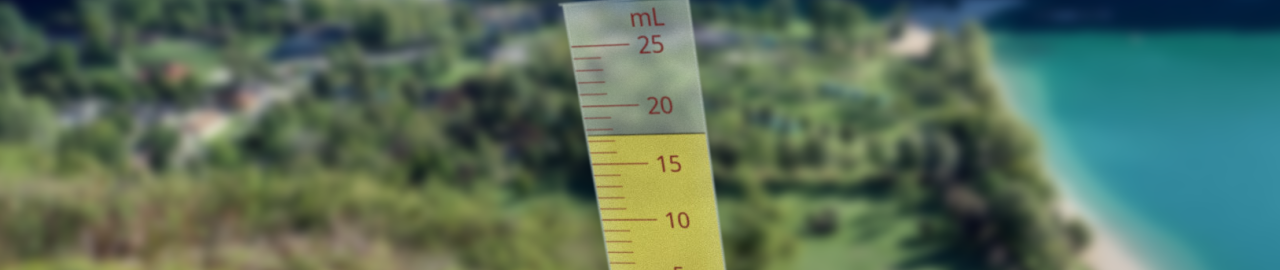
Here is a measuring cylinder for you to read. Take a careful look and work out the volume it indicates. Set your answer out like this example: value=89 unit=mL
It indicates value=17.5 unit=mL
